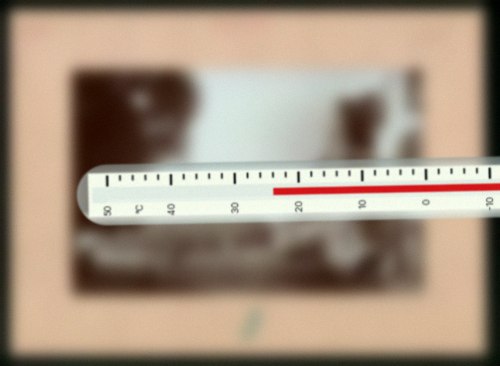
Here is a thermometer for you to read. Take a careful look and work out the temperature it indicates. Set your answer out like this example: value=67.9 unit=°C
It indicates value=24 unit=°C
